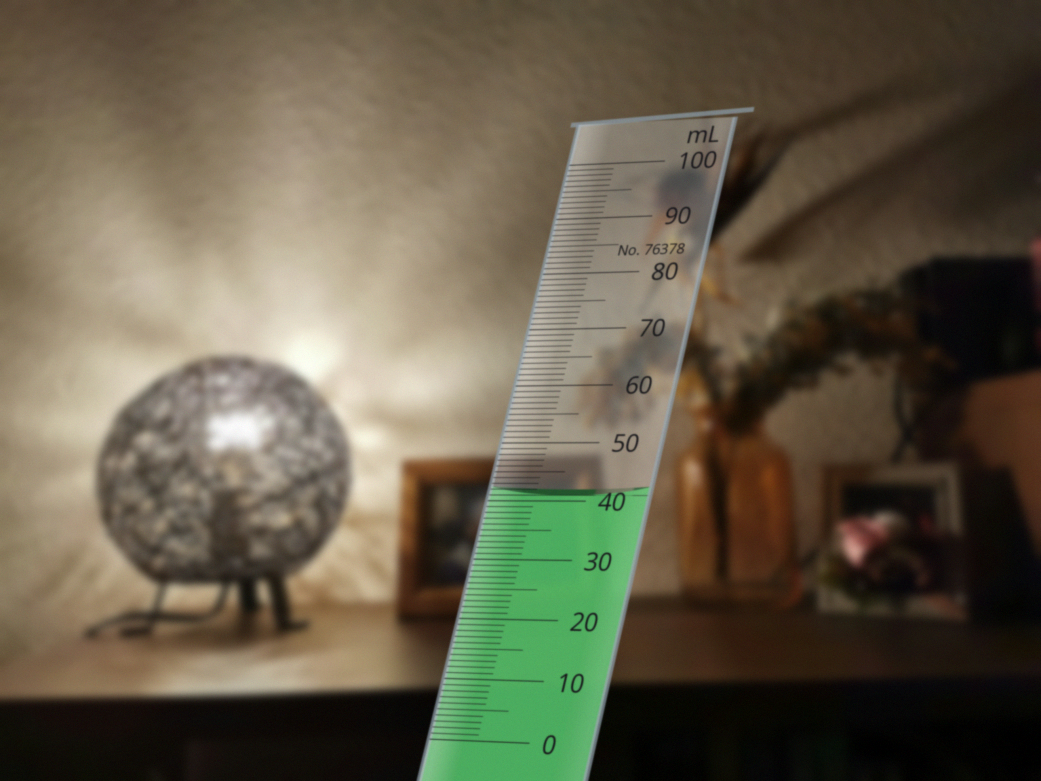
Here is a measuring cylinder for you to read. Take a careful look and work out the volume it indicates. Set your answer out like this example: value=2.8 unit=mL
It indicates value=41 unit=mL
